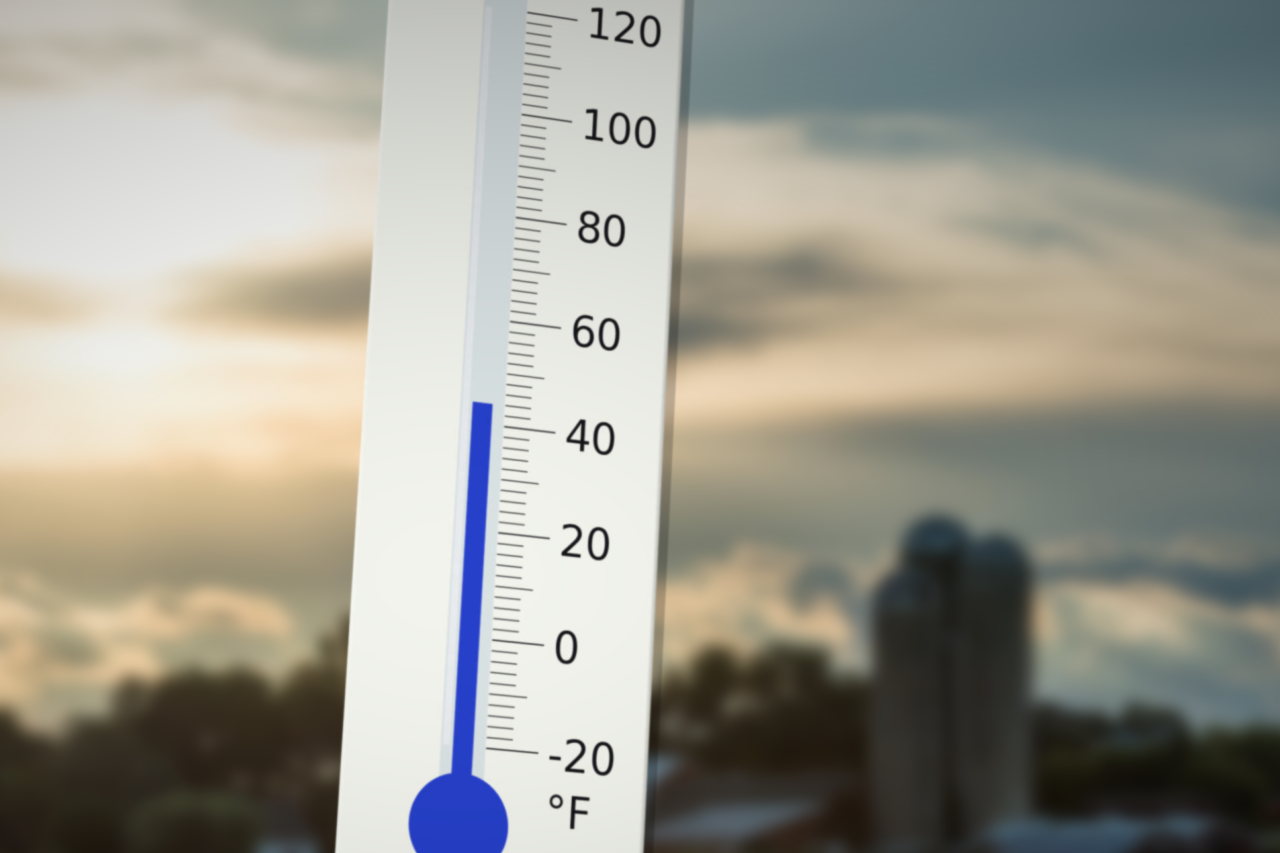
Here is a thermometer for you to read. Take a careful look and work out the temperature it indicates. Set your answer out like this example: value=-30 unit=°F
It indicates value=44 unit=°F
